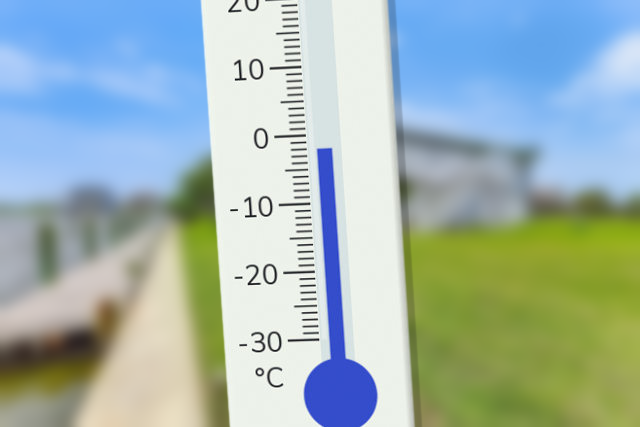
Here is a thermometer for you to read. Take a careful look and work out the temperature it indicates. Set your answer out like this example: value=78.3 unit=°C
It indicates value=-2 unit=°C
